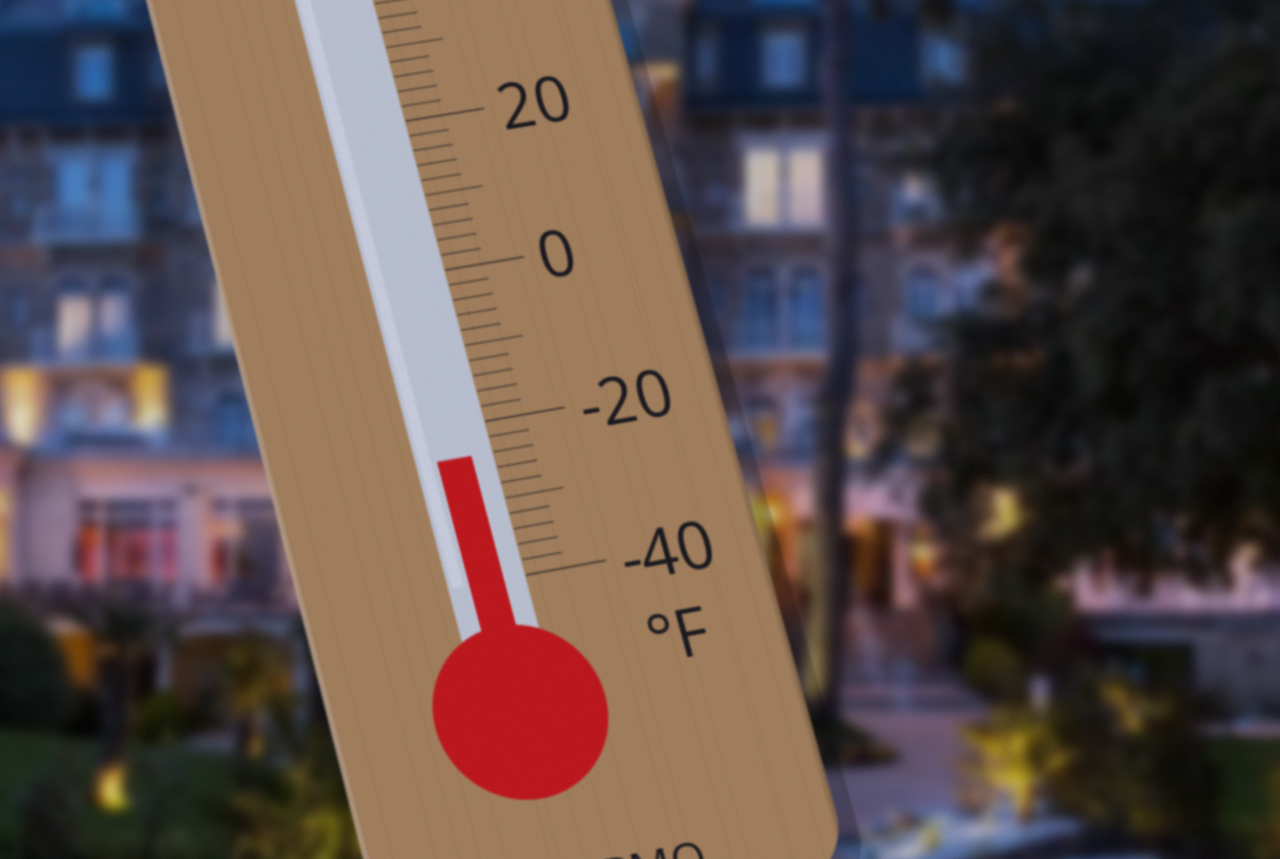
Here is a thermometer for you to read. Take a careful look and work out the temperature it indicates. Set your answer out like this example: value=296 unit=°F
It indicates value=-24 unit=°F
